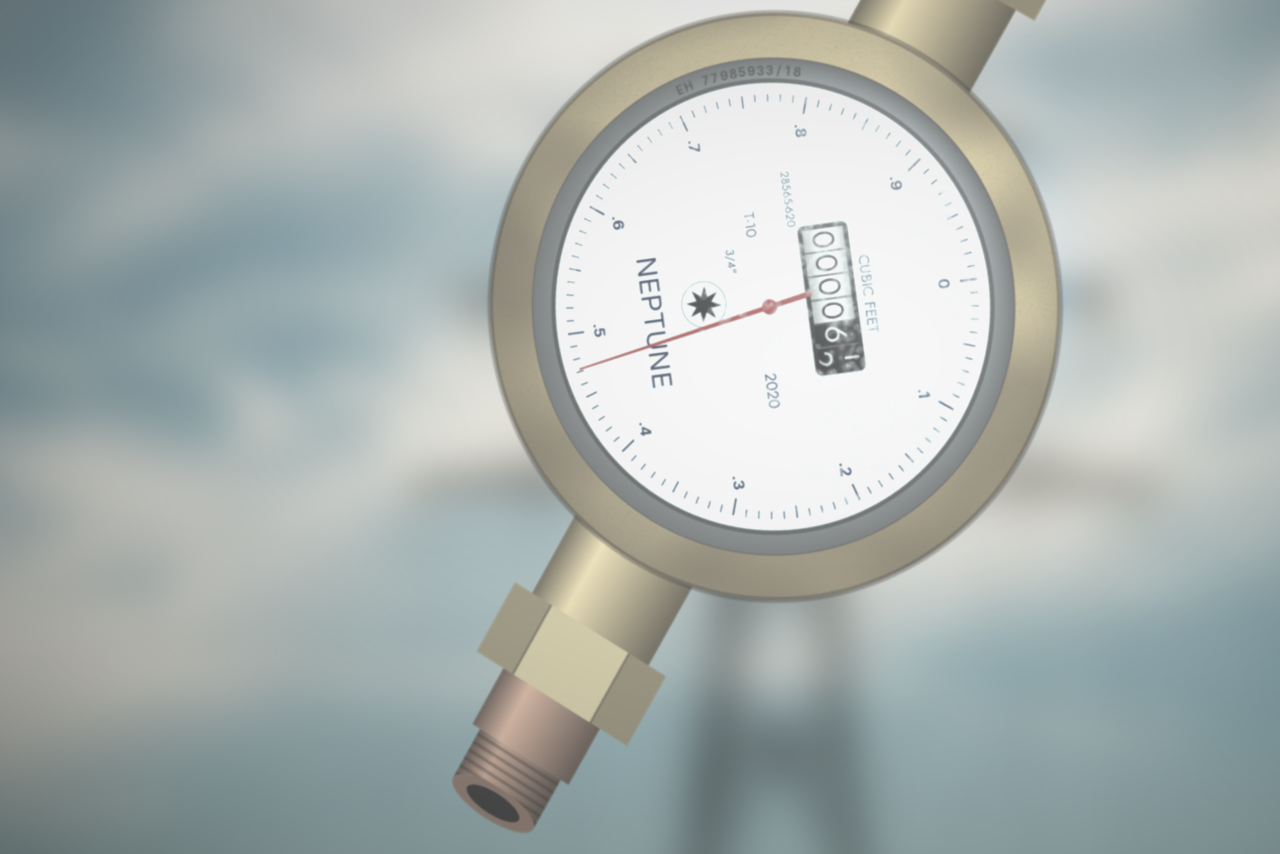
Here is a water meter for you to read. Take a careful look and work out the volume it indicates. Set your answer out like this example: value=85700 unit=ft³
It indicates value=61.47 unit=ft³
